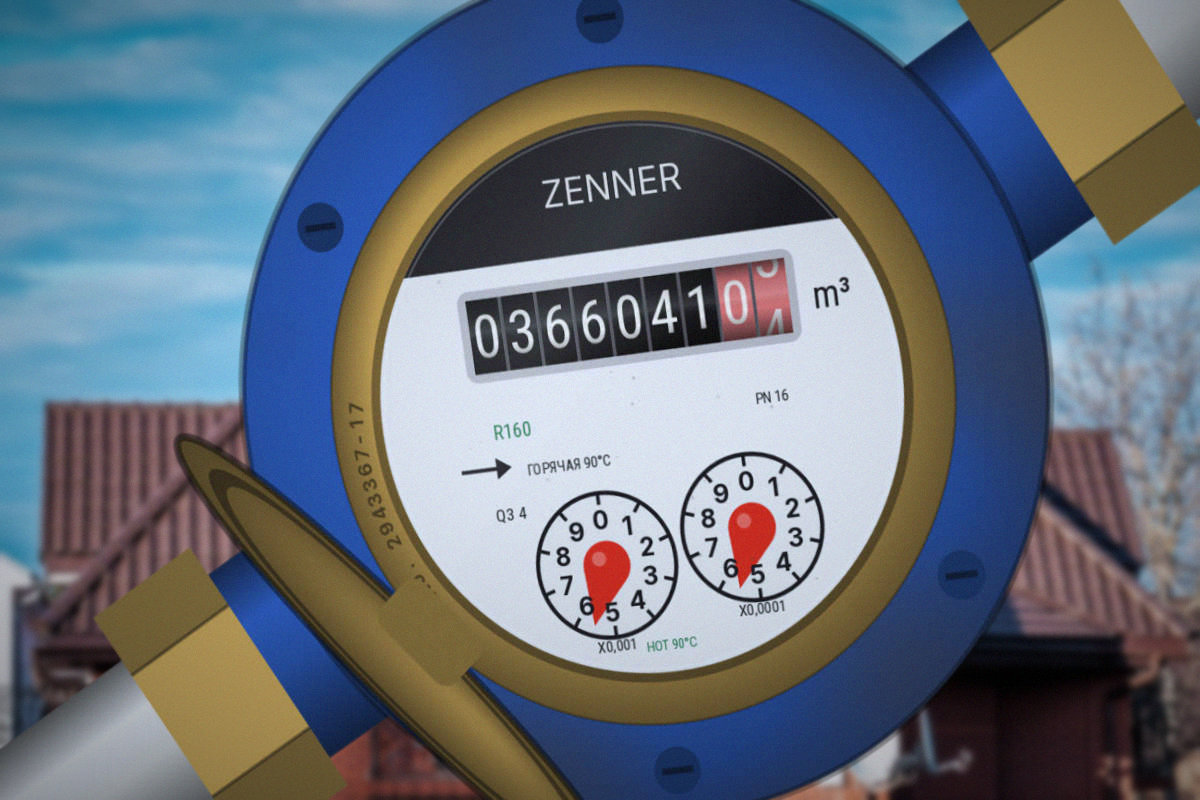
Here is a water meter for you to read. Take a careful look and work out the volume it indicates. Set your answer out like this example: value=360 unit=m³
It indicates value=366041.0355 unit=m³
